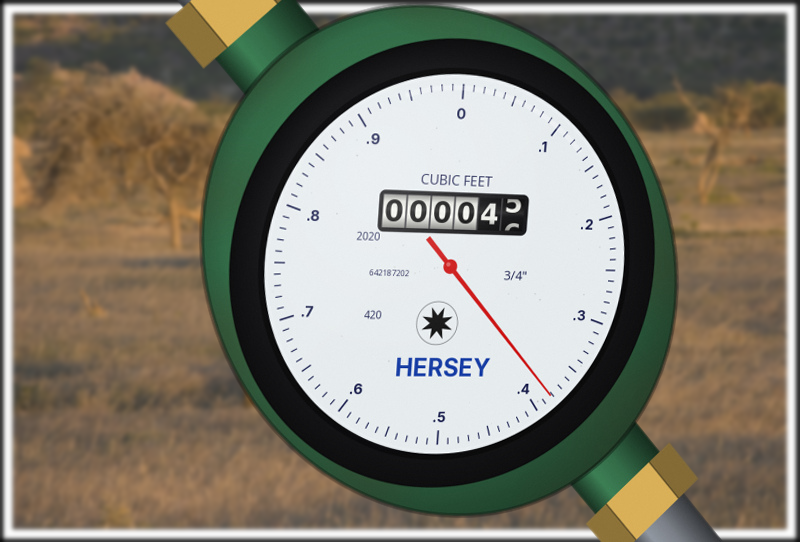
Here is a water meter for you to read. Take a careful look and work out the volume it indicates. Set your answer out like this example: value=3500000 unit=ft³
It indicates value=45.38 unit=ft³
